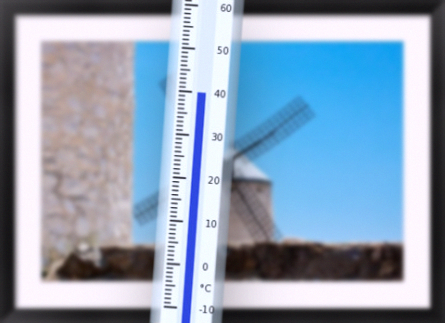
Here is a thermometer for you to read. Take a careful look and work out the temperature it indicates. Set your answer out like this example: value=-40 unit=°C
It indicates value=40 unit=°C
